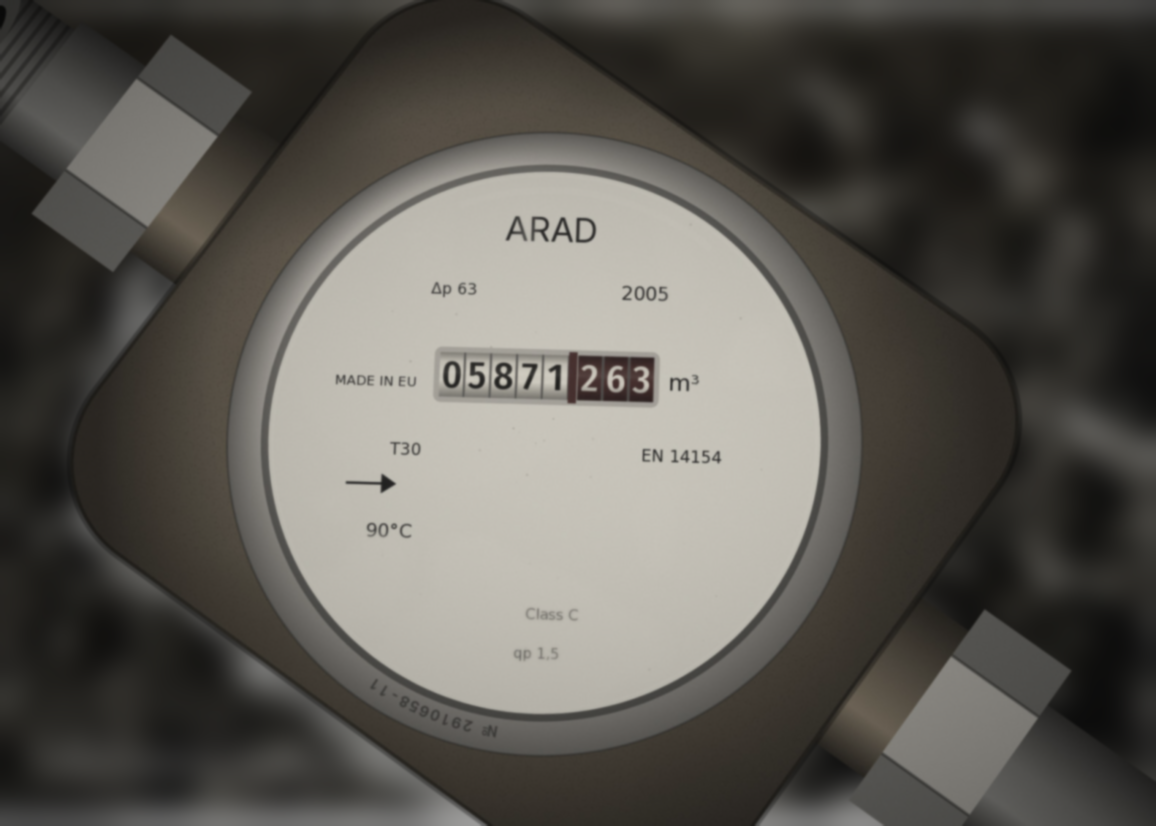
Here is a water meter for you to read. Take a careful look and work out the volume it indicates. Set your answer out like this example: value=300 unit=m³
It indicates value=5871.263 unit=m³
